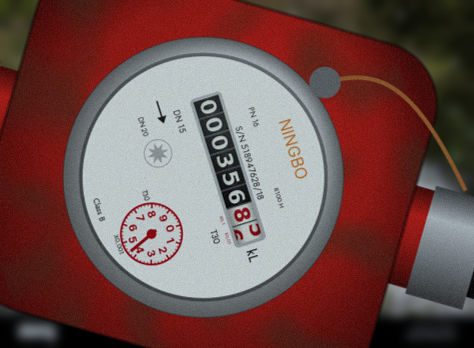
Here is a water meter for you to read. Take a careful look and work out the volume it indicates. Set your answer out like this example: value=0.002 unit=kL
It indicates value=356.854 unit=kL
